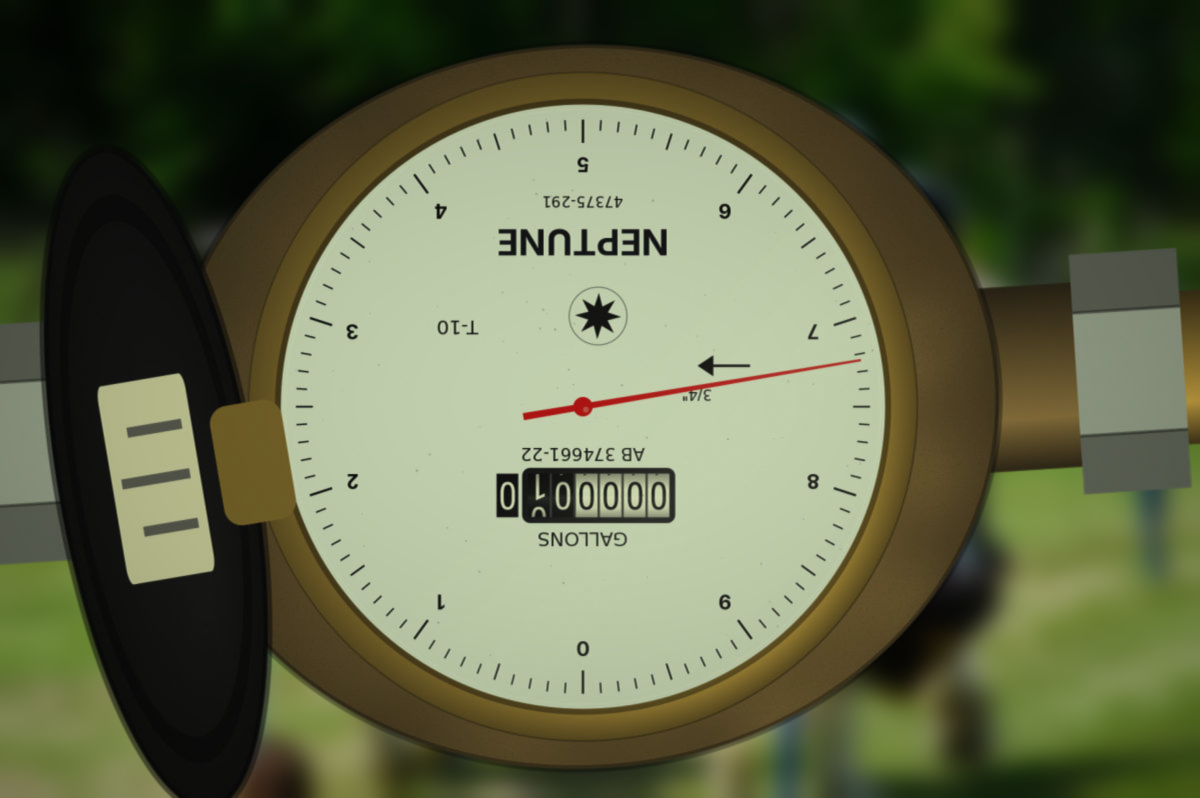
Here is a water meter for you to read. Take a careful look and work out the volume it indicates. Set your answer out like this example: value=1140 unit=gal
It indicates value=7.2 unit=gal
